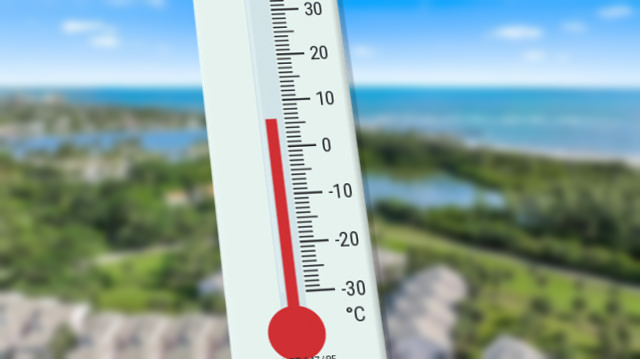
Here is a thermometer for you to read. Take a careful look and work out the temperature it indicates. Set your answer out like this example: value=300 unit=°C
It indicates value=6 unit=°C
